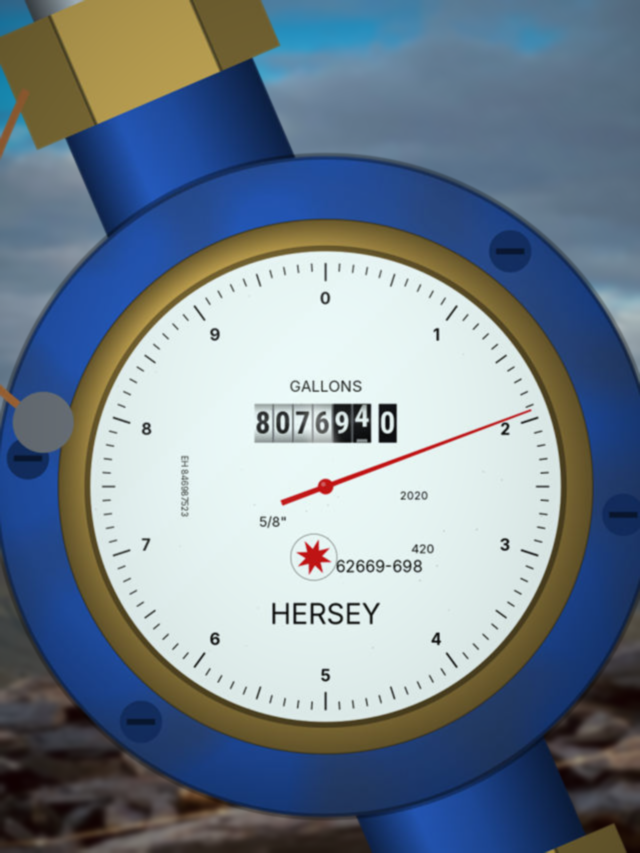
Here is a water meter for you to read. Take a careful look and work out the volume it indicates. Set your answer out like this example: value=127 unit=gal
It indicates value=8076941.9 unit=gal
